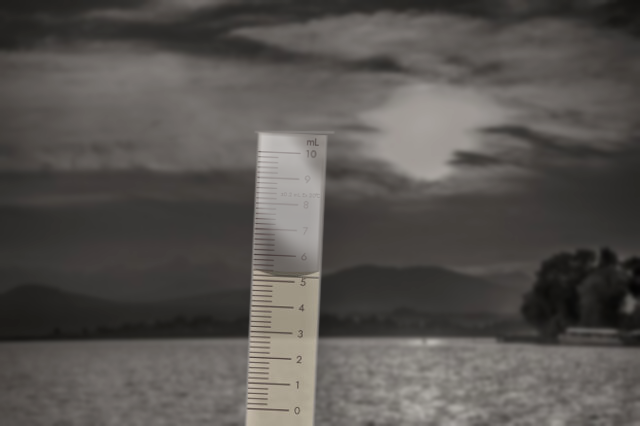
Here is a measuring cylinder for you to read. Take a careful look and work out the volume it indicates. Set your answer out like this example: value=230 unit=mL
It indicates value=5.2 unit=mL
